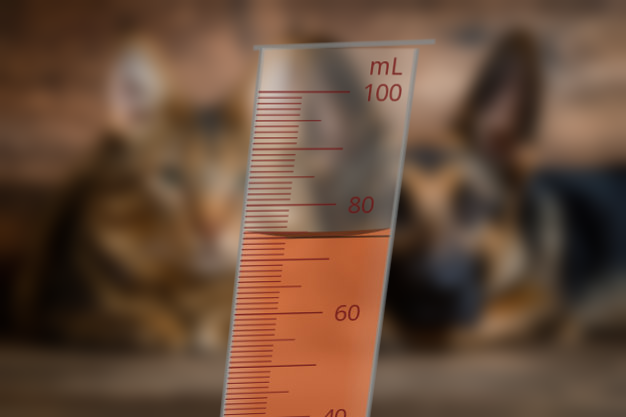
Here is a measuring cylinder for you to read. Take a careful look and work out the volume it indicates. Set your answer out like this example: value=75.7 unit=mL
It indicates value=74 unit=mL
